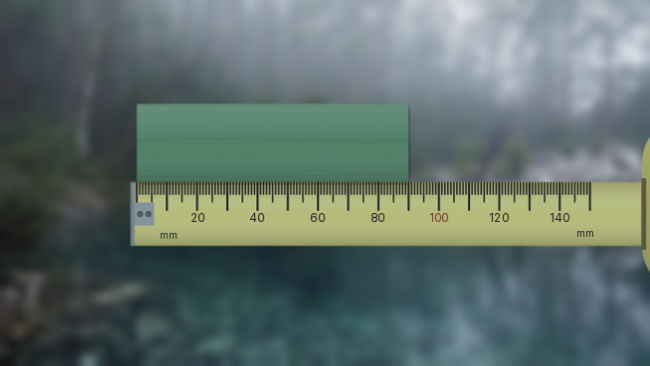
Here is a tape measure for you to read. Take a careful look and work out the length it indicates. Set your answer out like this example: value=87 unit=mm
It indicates value=90 unit=mm
